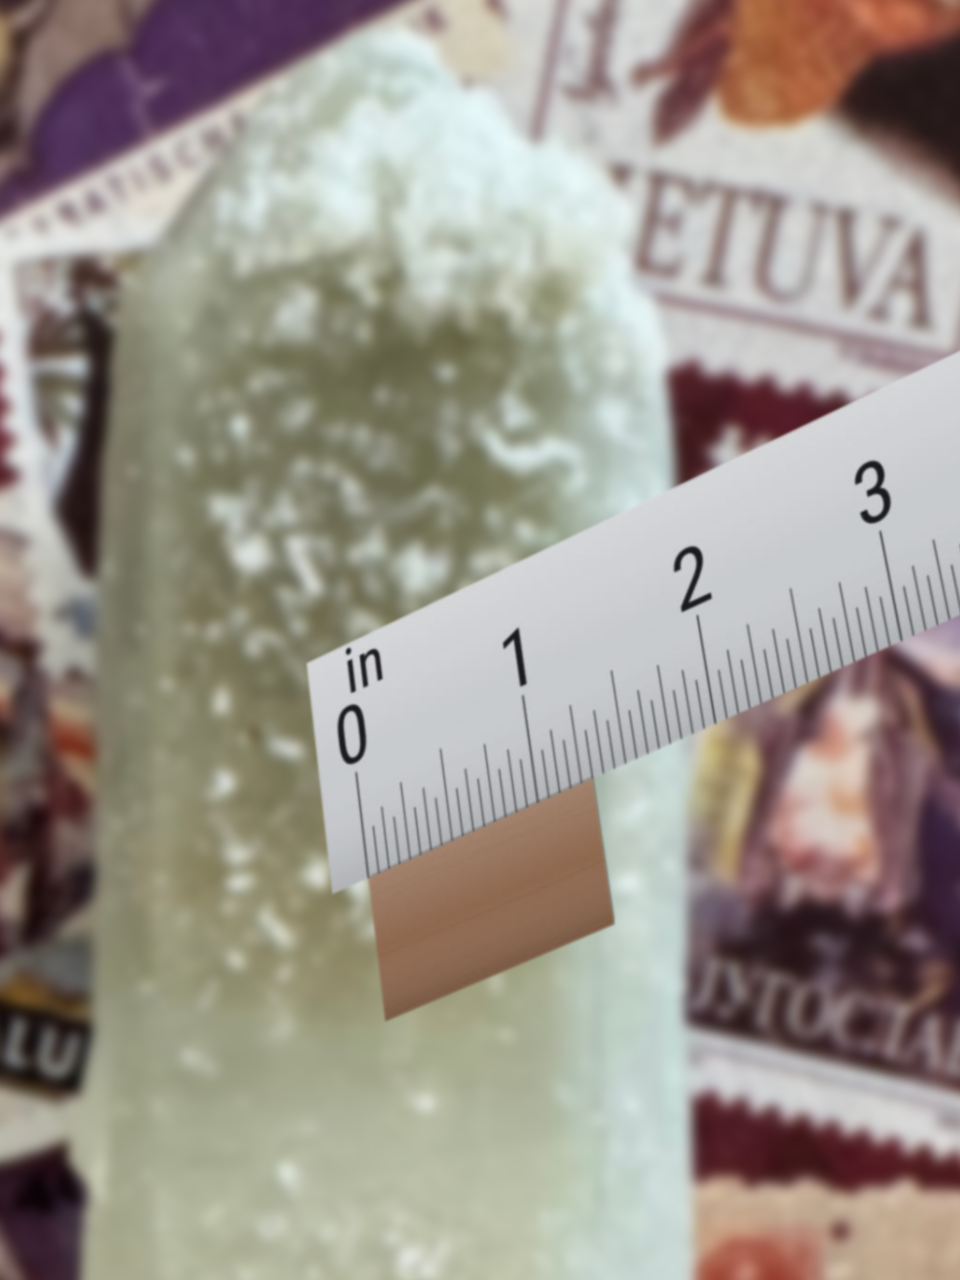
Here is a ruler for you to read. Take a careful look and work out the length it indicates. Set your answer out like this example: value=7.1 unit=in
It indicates value=1.3125 unit=in
